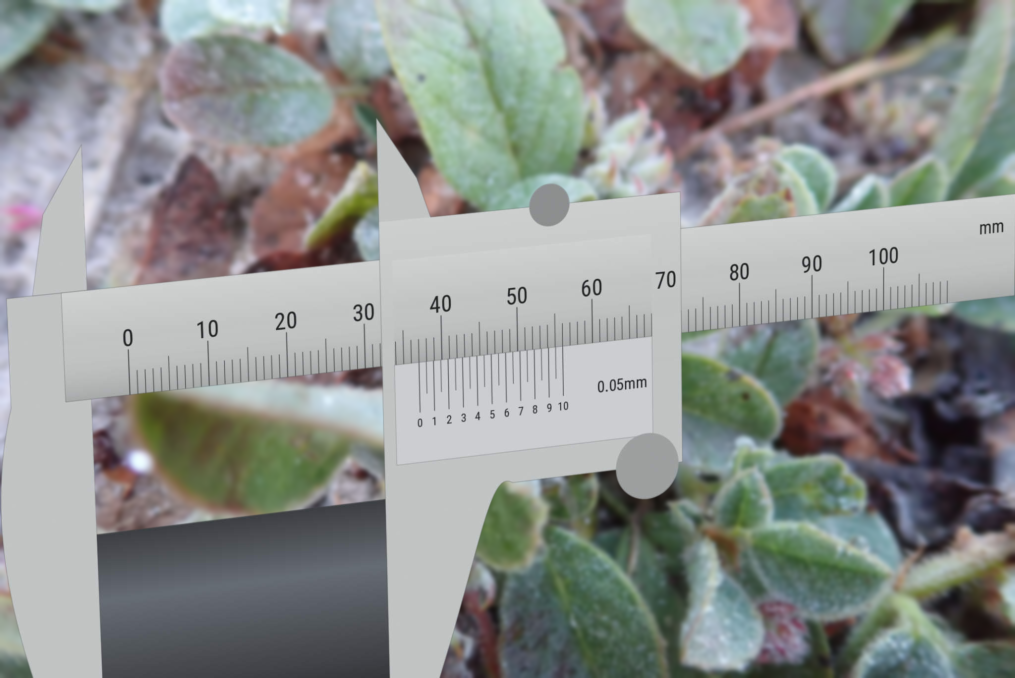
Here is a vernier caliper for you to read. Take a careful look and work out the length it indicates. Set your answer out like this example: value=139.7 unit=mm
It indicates value=37.0 unit=mm
